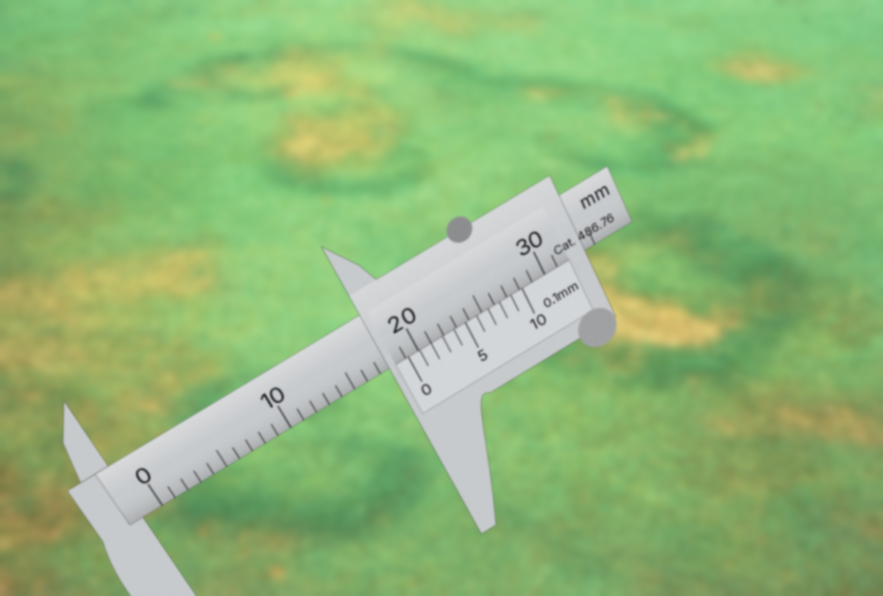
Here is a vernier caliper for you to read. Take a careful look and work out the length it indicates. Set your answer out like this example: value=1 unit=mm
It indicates value=19.2 unit=mm
